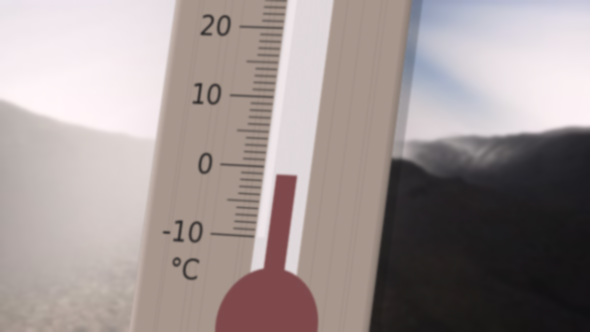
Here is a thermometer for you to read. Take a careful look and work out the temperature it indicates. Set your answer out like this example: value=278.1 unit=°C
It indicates value=-1 unit=°C
